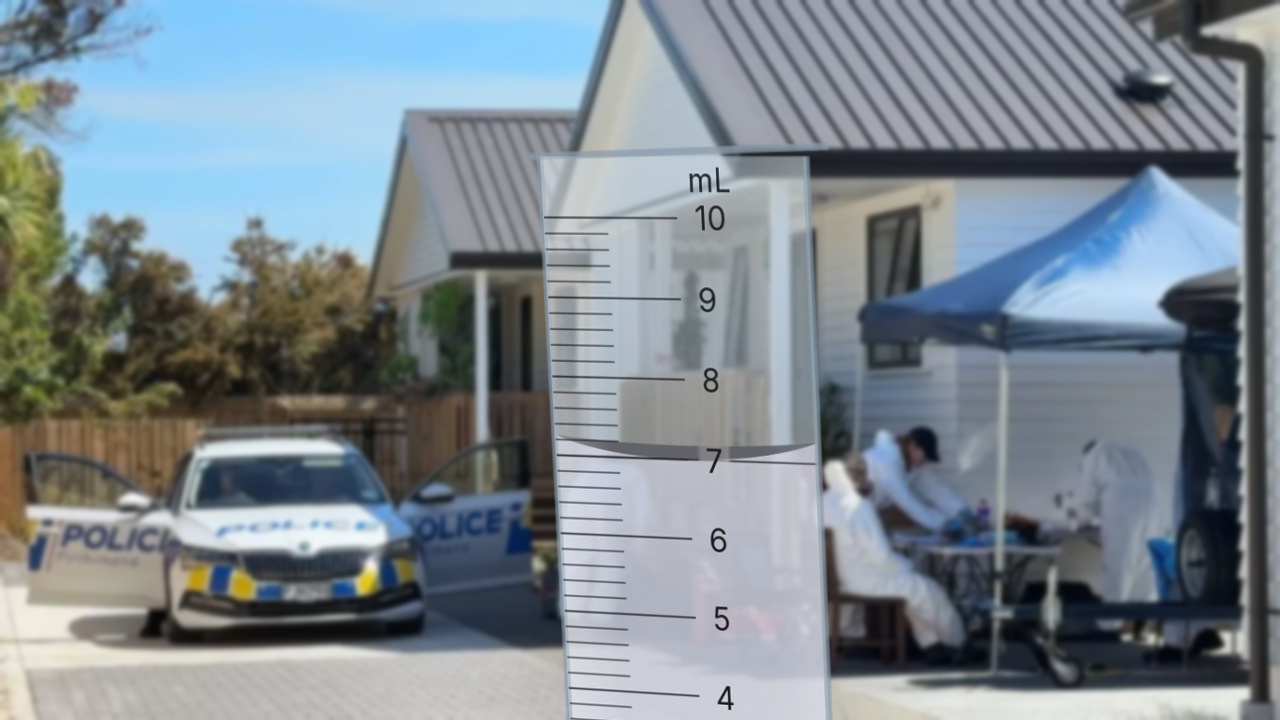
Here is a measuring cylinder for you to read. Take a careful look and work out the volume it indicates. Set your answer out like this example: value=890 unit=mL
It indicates value=7 unit=mL
